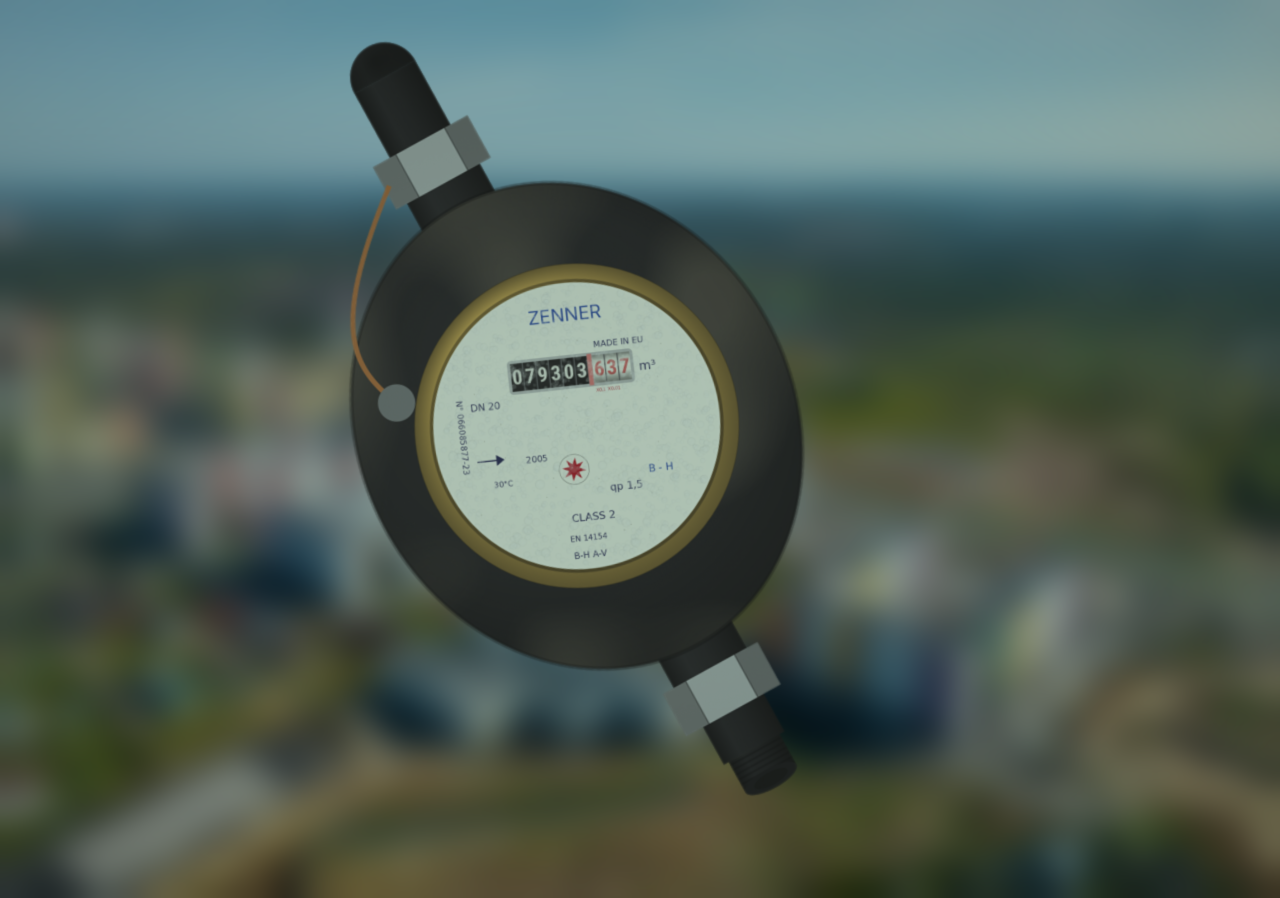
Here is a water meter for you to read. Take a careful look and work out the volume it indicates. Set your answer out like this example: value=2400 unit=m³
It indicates value=79303.637 unit=m³
